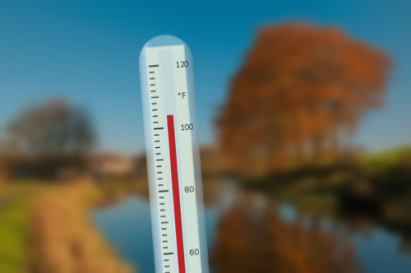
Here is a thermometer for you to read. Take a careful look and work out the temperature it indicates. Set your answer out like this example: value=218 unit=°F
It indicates value=104 unit=°F
